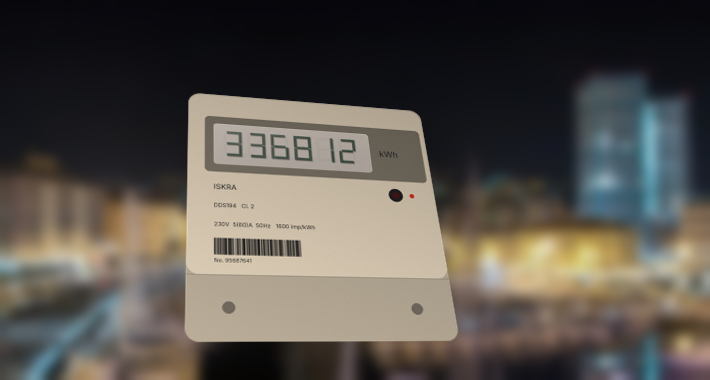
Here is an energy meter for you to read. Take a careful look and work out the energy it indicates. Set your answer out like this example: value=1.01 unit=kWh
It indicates value=336812 unit=kWh
